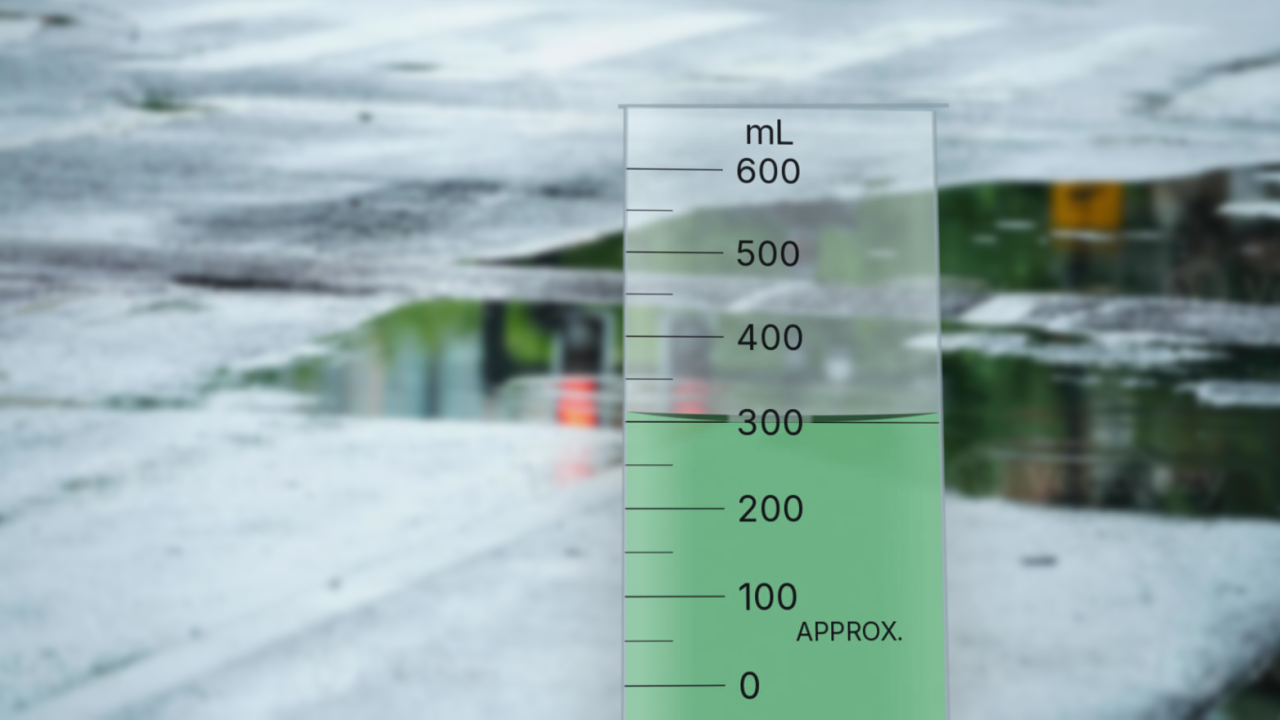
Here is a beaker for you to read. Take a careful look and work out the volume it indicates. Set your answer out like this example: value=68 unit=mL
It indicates value=300 unit=mL
